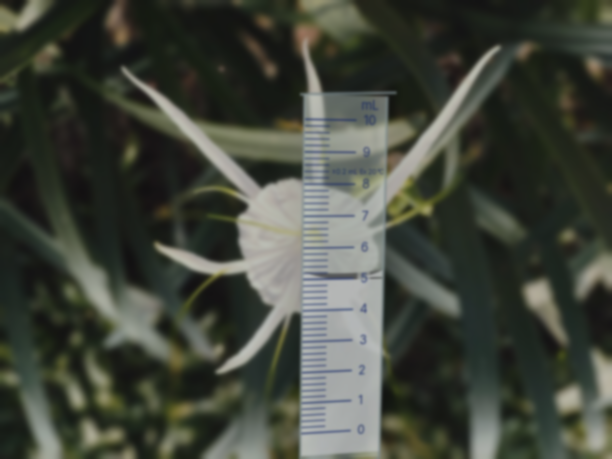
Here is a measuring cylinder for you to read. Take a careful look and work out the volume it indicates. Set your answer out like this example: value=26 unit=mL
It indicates value=5 unit=mL
